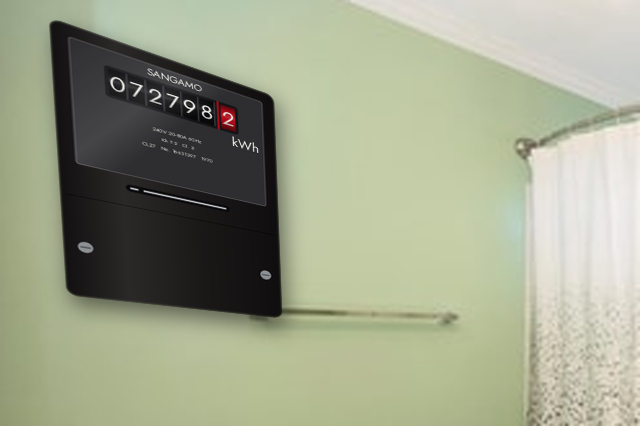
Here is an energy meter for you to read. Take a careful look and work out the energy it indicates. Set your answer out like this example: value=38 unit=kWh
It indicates value=72798.2 unit=kWh
